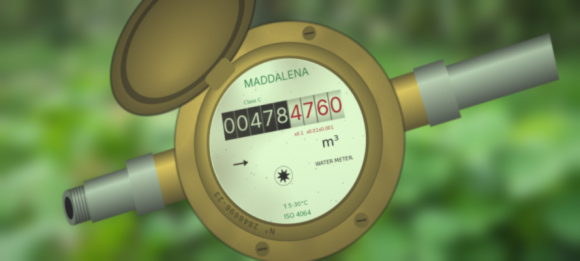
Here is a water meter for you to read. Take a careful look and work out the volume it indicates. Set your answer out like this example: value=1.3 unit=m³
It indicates value=478.4760 unit=m³
